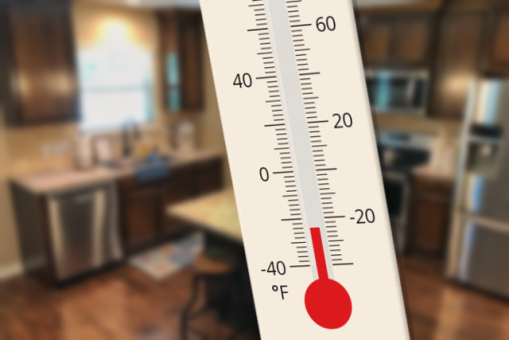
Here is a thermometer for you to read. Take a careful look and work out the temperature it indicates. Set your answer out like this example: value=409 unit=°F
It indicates value=-24 unit=°F
